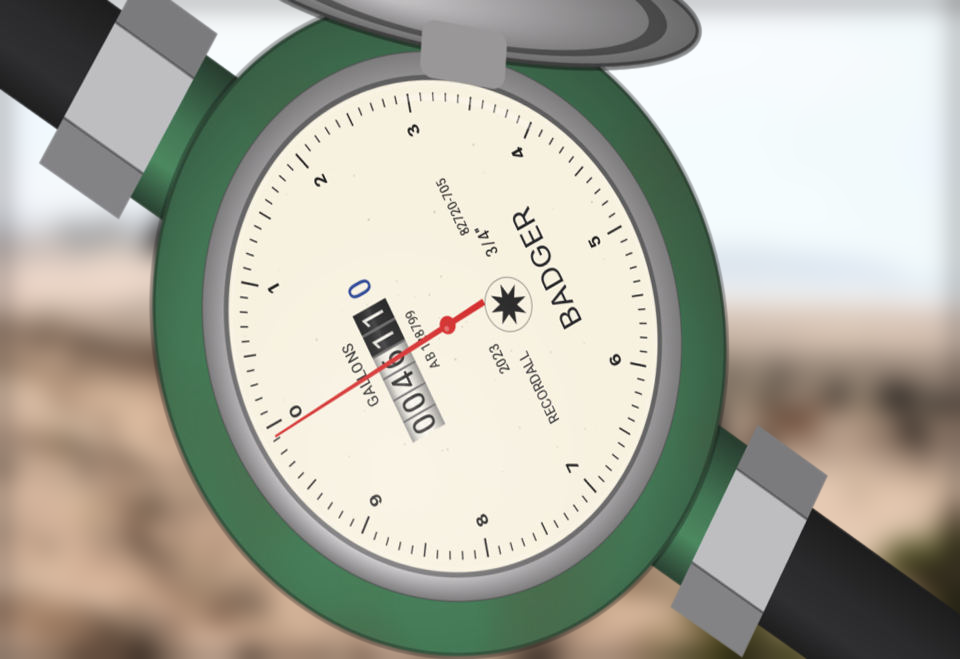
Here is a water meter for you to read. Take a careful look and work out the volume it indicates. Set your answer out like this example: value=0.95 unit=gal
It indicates value=46109.9 unit=gal
